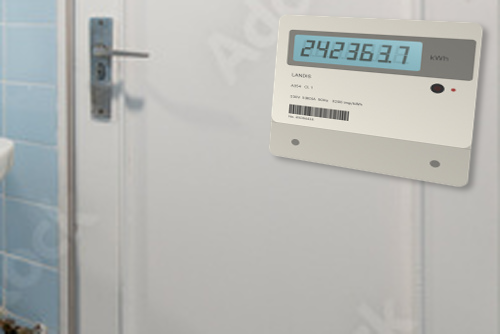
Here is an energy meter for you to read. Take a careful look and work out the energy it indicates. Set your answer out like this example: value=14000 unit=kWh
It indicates value=242363.7 unit=kWh
